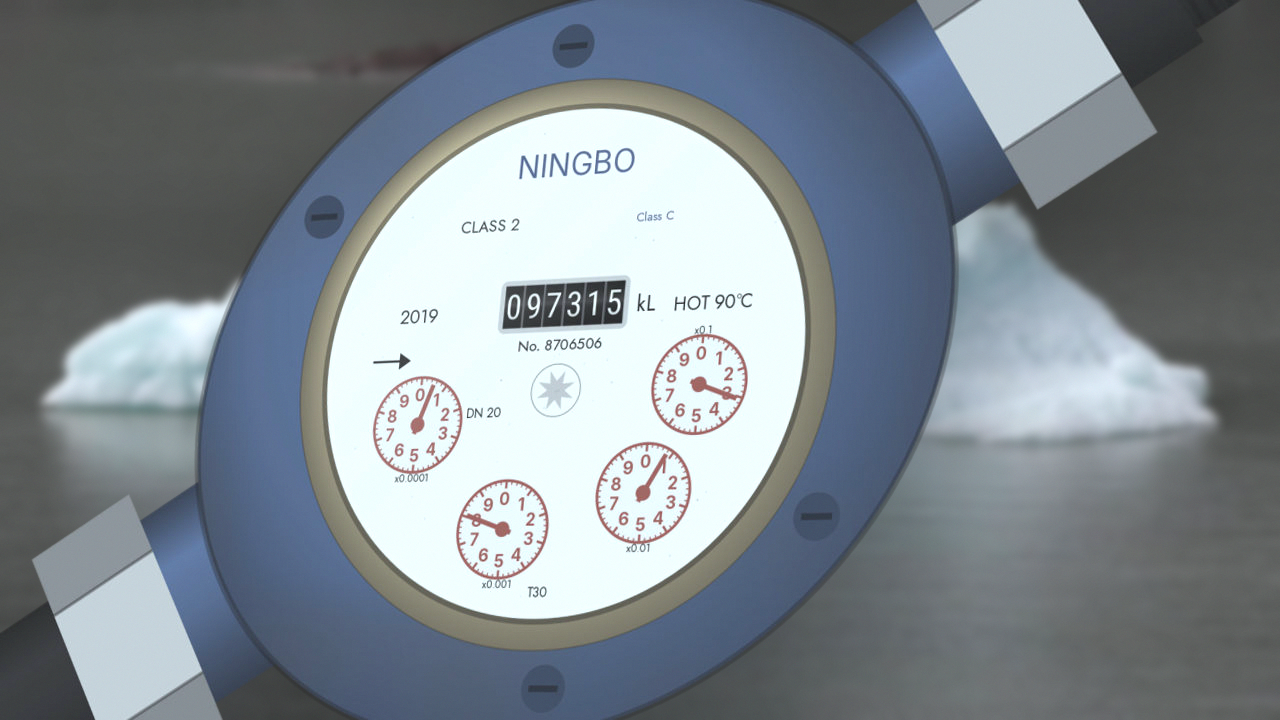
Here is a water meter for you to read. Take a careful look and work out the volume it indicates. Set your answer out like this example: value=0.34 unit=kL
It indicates value=97315.3080 unit=kL
